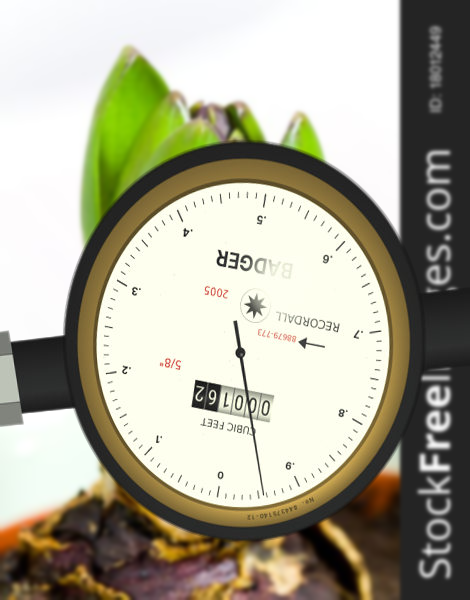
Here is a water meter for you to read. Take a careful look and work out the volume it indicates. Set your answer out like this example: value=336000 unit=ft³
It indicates value=161.94 unit=ft³
